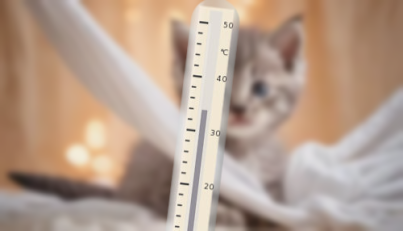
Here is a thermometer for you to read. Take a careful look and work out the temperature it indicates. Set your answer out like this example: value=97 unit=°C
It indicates value=34 unit=°C
